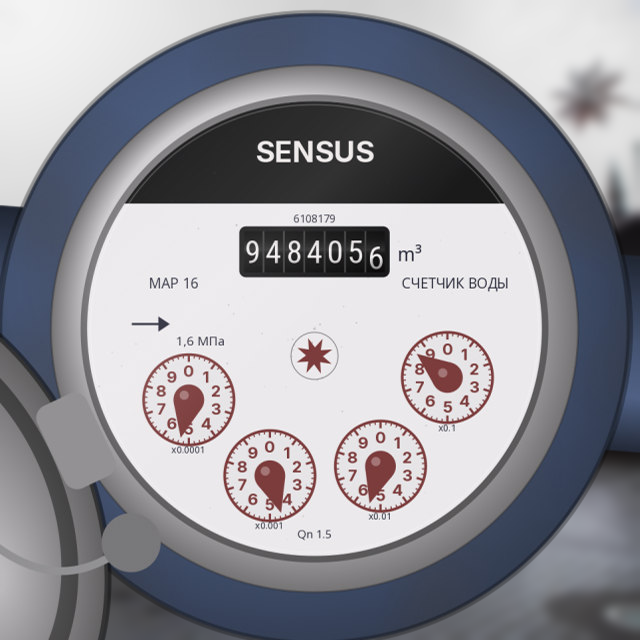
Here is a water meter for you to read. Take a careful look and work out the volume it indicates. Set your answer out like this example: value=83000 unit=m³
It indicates value=9484055.8545 unit=m³
